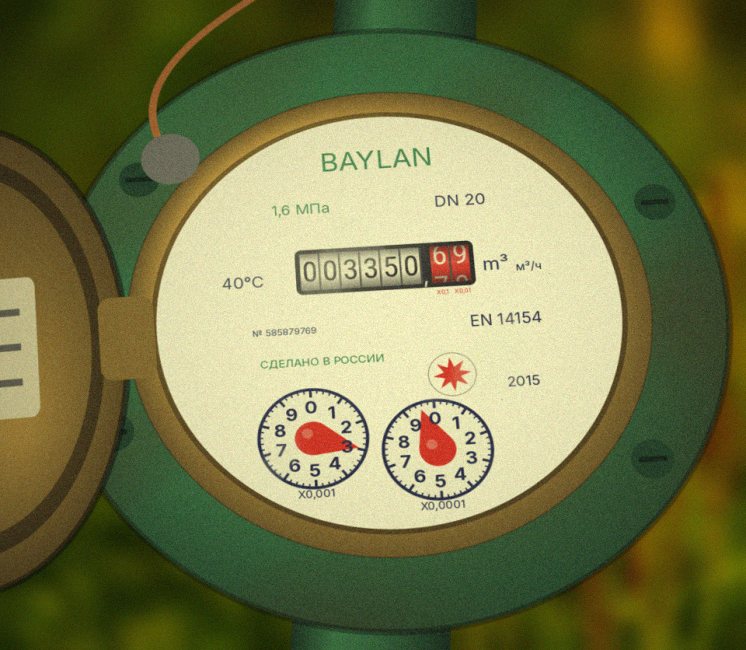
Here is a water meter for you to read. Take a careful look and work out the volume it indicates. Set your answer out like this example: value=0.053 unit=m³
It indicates value=3350.6929 unit=m³
